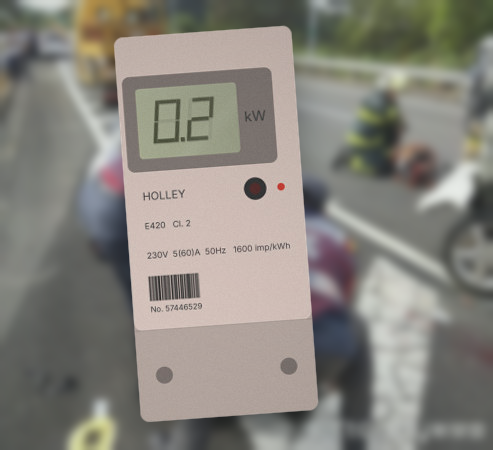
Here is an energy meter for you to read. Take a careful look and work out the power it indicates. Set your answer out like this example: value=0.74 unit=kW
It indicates value=0.2 unit=kW
